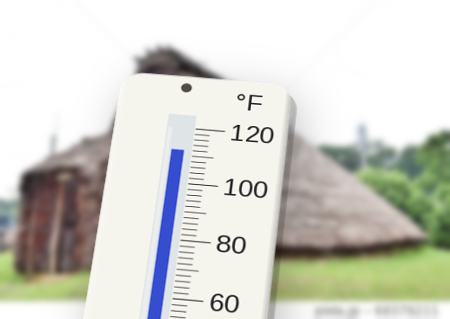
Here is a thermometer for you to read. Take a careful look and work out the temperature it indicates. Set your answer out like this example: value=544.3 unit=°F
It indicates value=112 unit=°F
